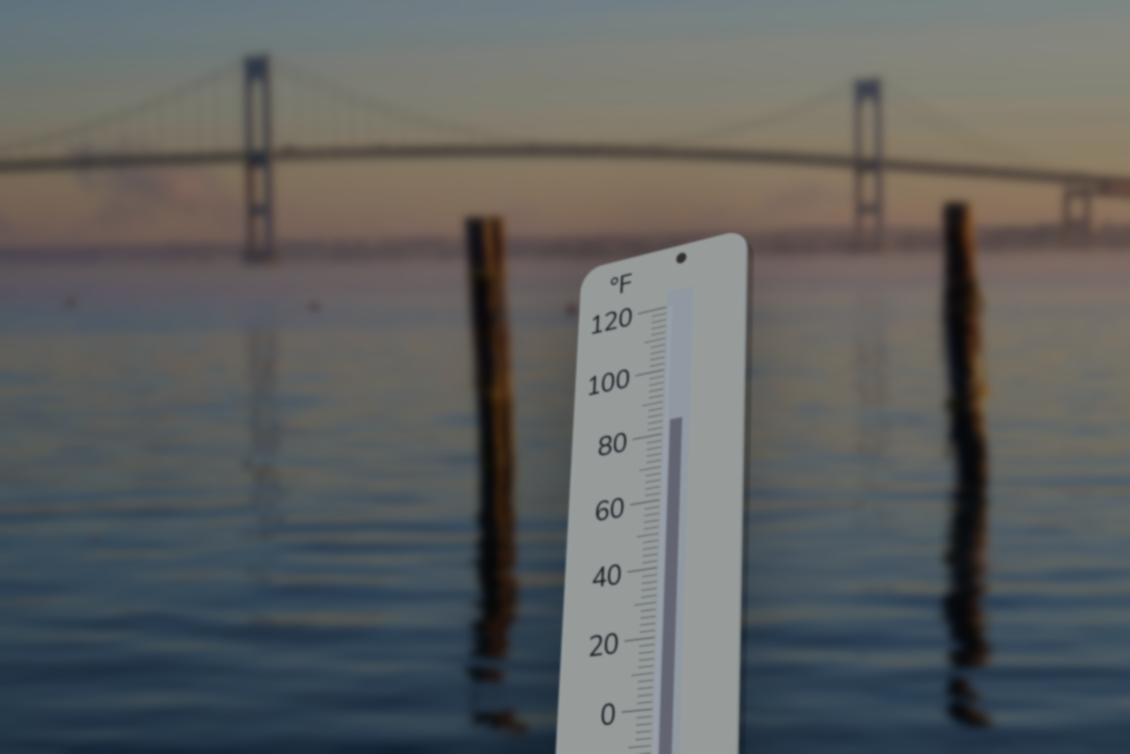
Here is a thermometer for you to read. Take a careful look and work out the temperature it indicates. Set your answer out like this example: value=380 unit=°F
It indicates value=84 unit=°F
